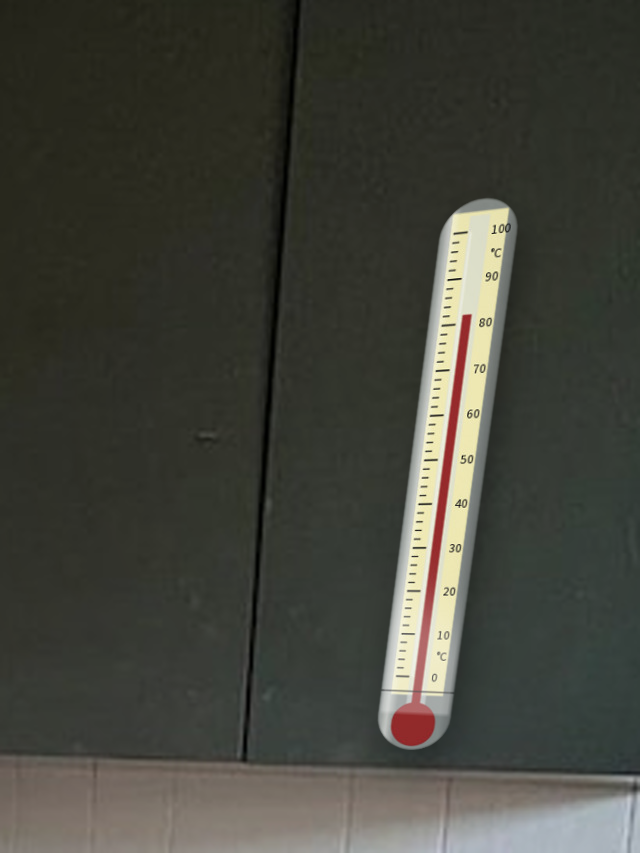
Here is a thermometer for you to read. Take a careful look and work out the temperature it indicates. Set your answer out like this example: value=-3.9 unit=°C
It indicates value=82 unit=°C
